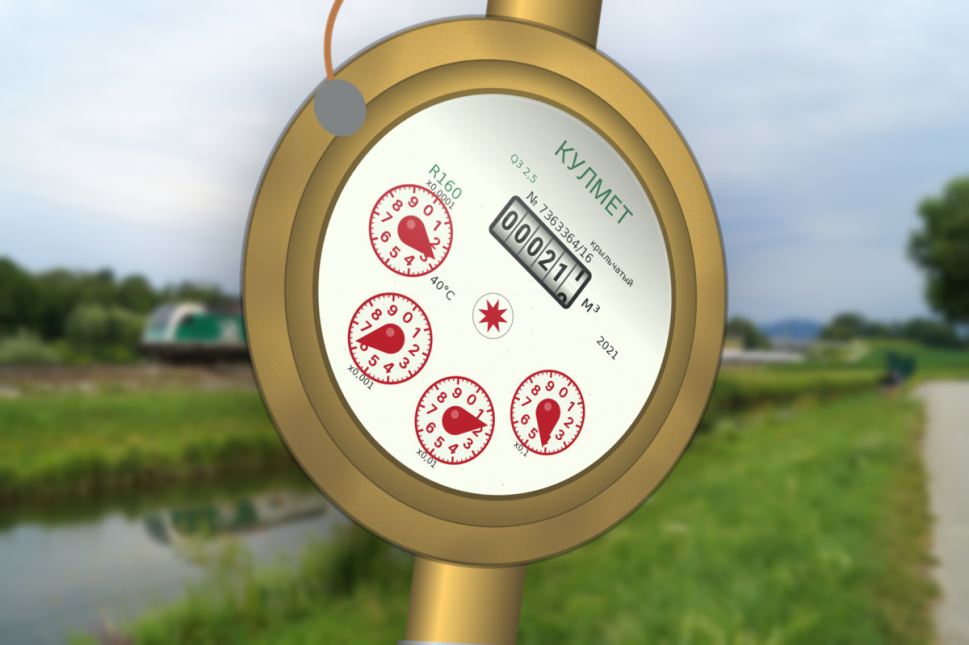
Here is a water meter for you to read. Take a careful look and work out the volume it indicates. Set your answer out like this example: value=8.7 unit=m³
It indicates value=211.4162 unit=m³
